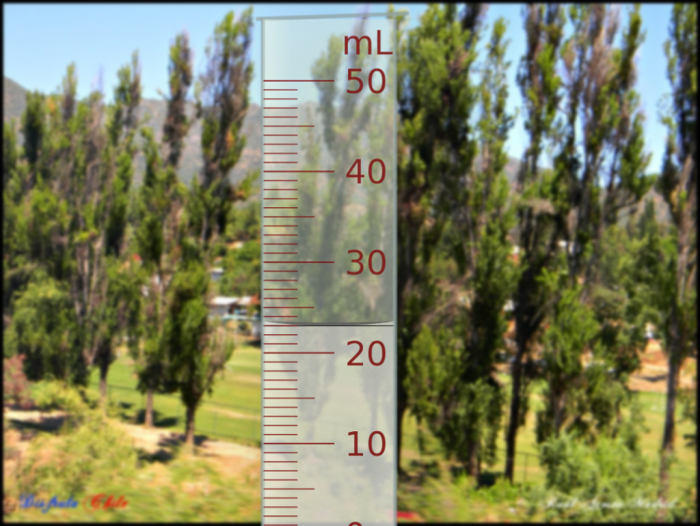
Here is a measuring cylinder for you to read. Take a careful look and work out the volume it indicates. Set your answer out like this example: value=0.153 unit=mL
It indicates value=23 unit=mL
